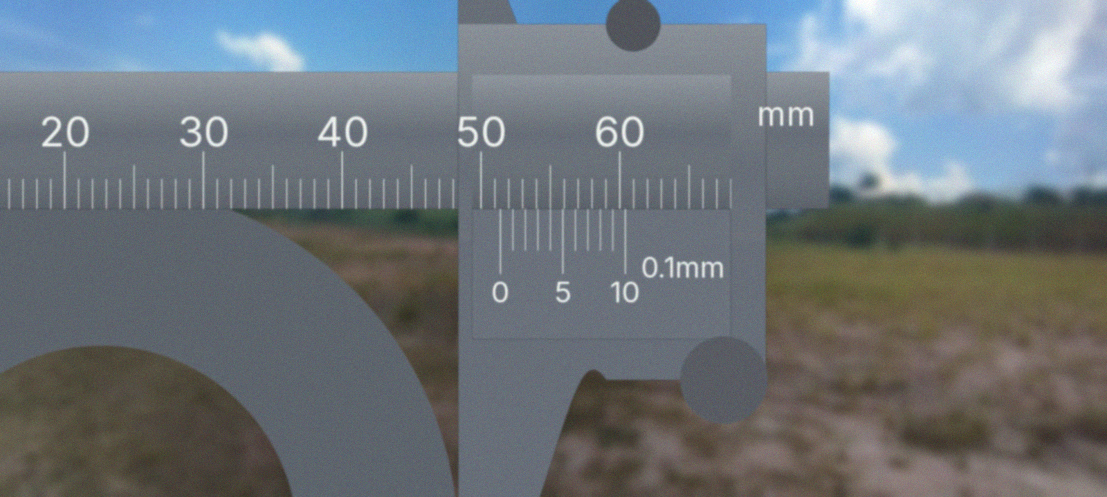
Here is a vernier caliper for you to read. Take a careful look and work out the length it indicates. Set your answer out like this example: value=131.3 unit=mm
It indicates value=51.4 unit=mm
